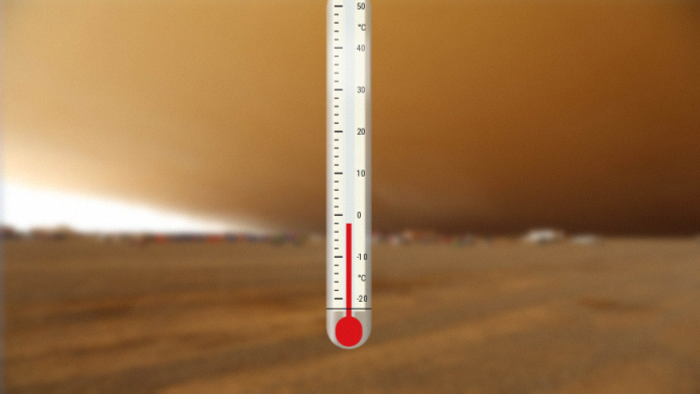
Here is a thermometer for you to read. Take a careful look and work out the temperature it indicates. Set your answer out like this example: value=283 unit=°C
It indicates value=-2 unit=°C
